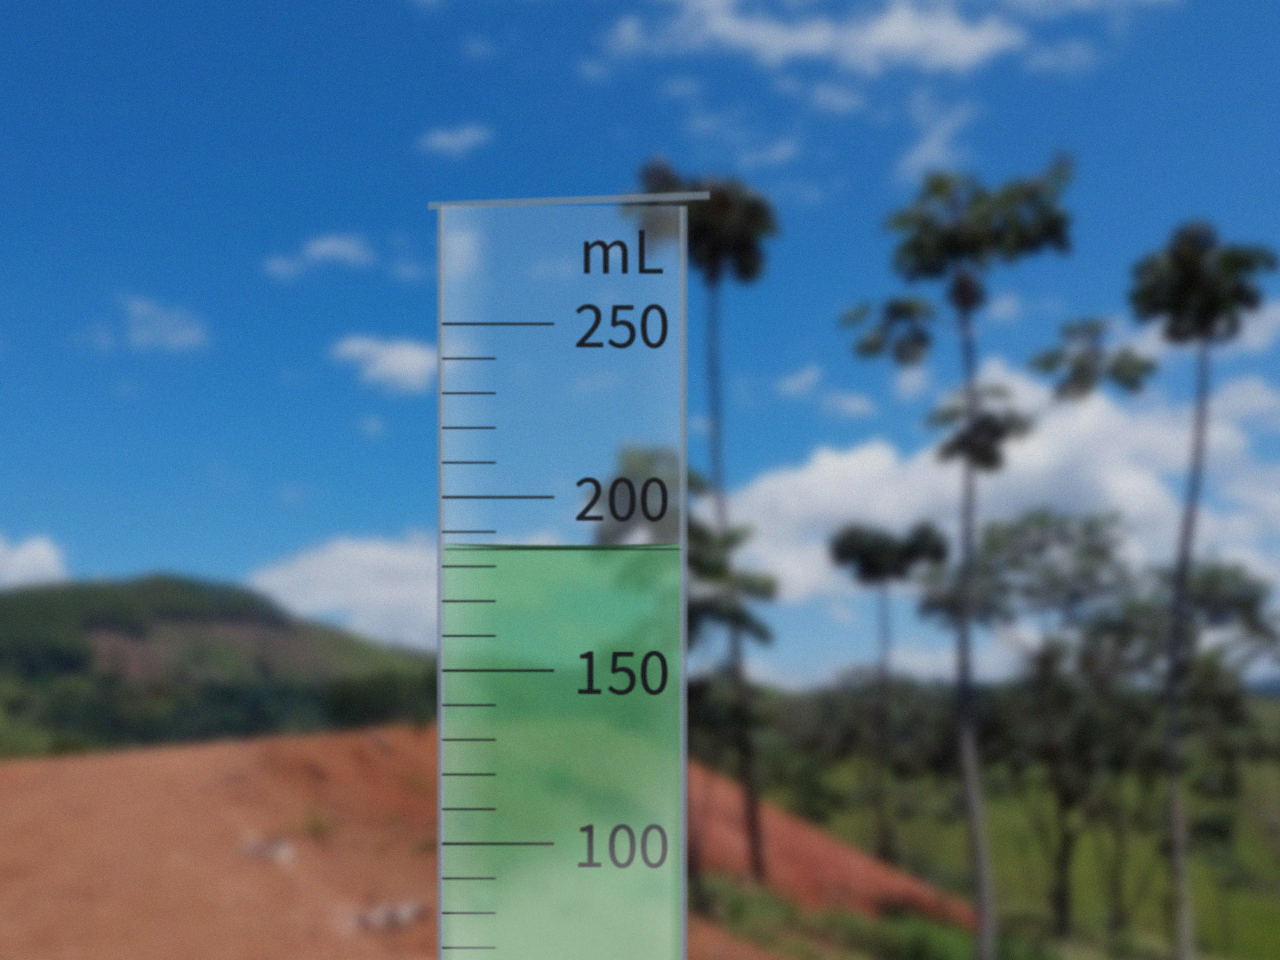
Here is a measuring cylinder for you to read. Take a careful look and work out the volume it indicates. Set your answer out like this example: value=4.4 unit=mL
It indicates value=185 unit=mL
